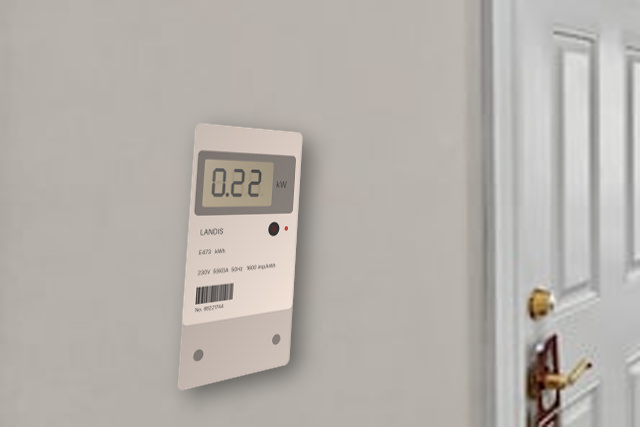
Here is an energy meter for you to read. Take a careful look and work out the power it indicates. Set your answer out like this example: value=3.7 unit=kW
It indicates value=0.22 unit=kW
